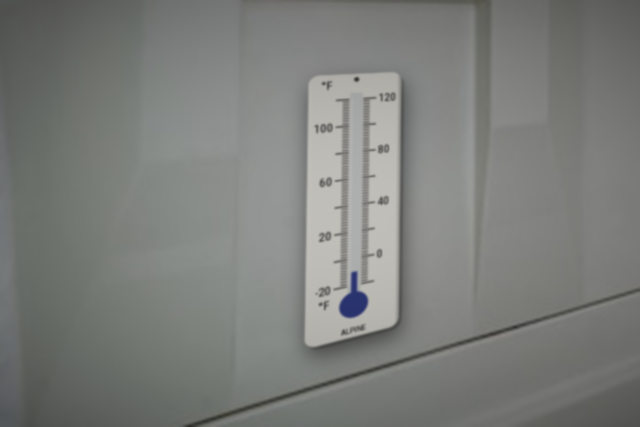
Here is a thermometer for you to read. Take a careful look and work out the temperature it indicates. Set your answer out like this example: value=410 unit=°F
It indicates value=-10 unit=°F
